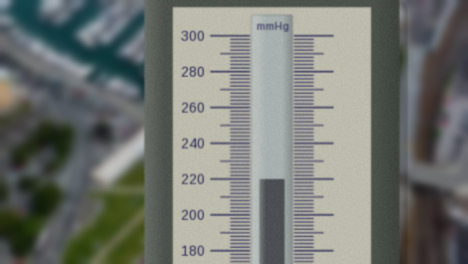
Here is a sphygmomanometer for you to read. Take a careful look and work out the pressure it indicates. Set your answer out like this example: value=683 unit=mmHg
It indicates value=220 unit=mmHg
